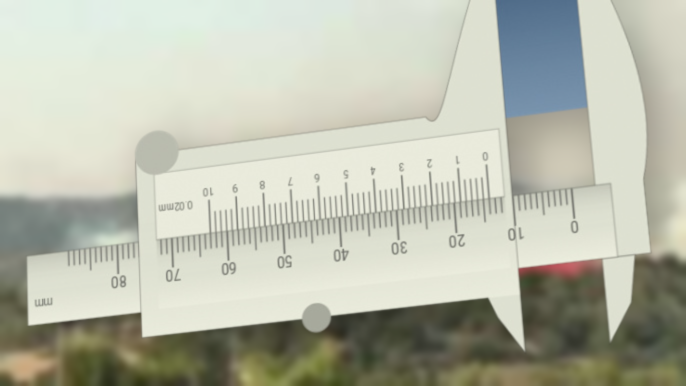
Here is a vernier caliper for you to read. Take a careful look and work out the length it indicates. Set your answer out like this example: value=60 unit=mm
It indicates value=14.0 unit=mm
